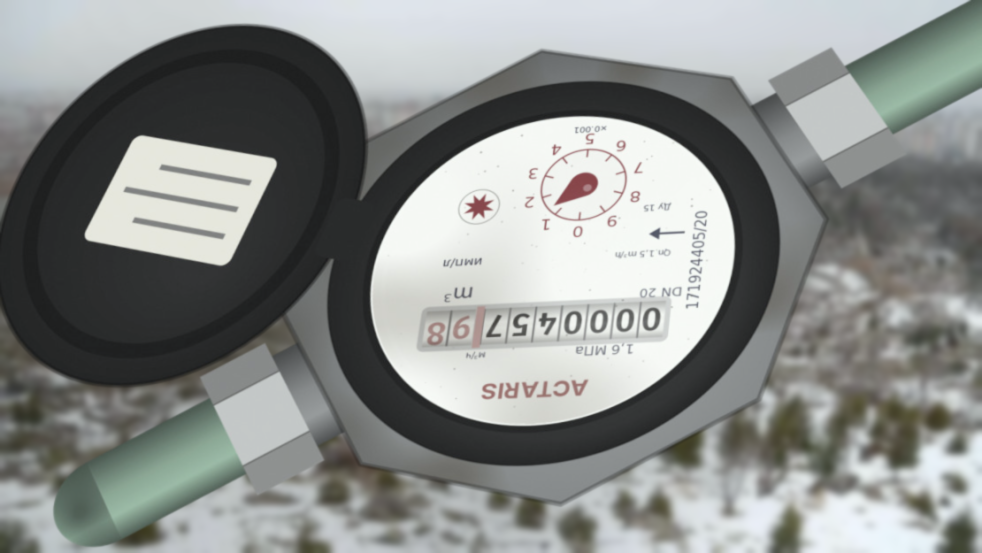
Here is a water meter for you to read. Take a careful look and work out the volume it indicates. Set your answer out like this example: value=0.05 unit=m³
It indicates value=457.981 unit=m³
